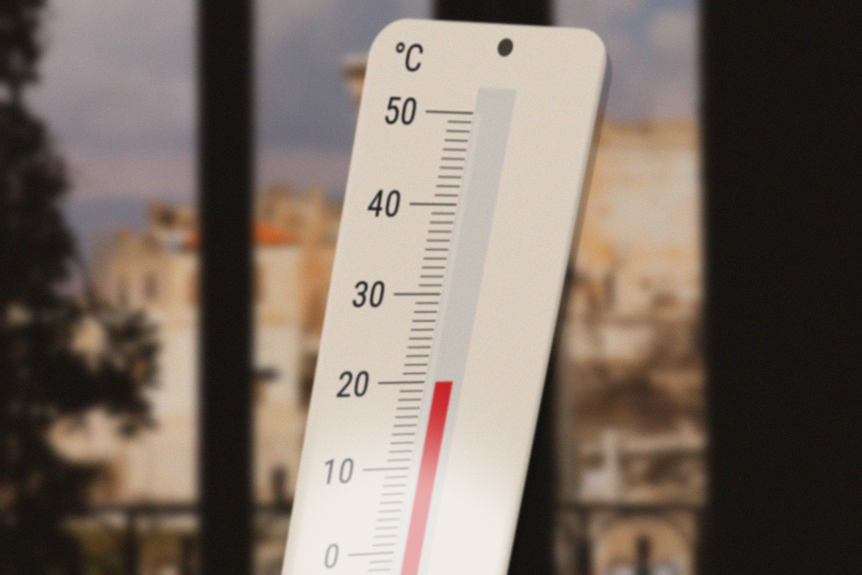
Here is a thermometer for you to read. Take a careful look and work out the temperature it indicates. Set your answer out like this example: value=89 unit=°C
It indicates value=20 unit=°C
